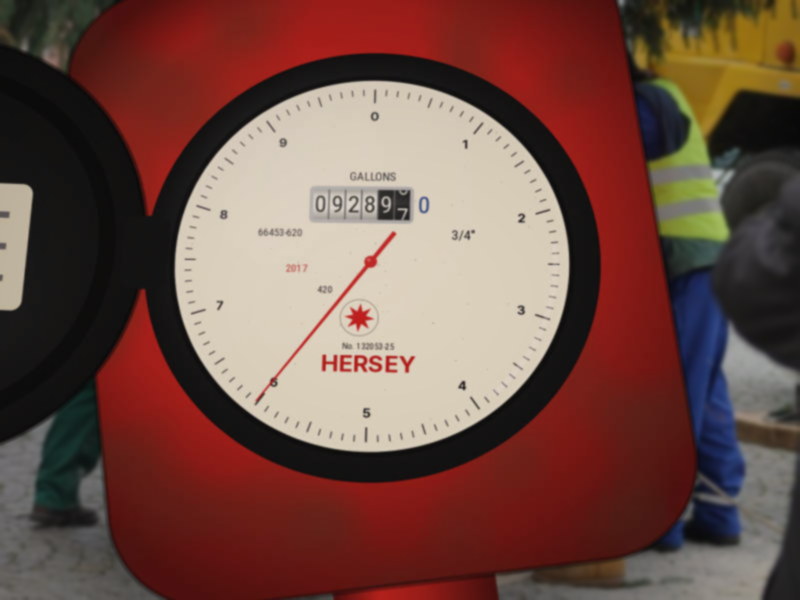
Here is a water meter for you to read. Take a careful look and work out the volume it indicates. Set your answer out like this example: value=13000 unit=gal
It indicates value=928966.0 unit=gal
